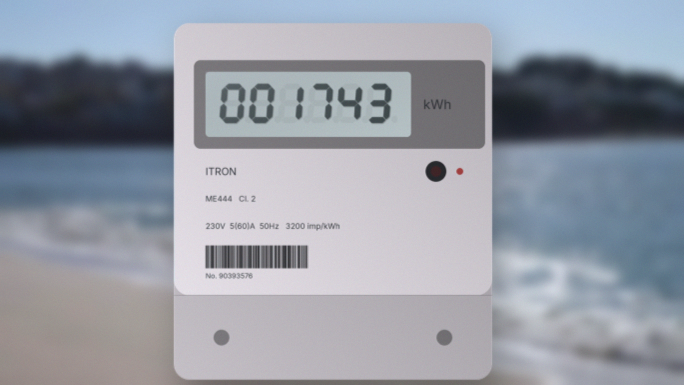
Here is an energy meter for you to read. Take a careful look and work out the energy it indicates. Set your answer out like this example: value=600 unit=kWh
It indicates value=1743 unit=kWh
